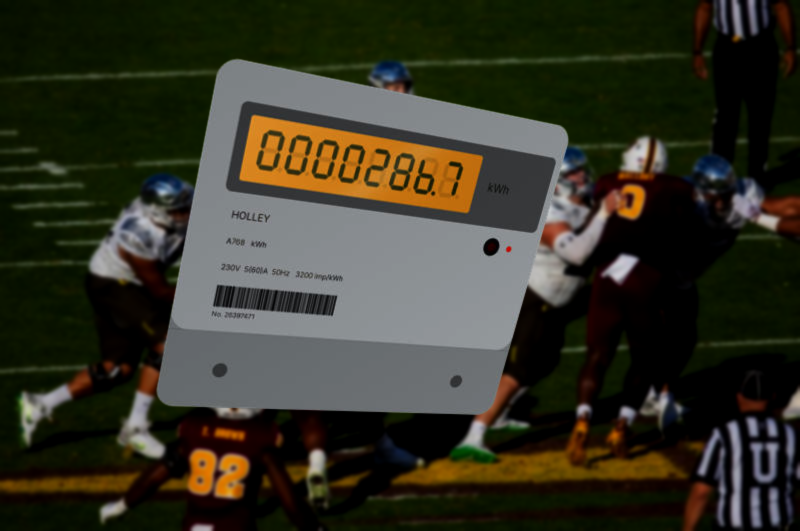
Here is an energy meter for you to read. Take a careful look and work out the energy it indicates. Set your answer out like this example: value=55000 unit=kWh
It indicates value=286.7 unit=kWh
